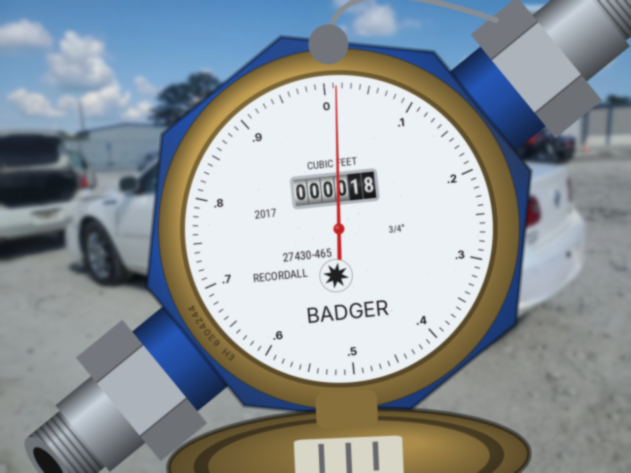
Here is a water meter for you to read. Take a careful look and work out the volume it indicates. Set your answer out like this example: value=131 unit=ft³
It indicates value=18.01 unit=ft³
